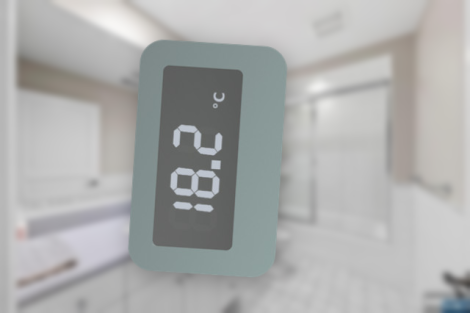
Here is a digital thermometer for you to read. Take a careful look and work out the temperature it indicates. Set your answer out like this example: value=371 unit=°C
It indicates value=18.2 unit=°C
